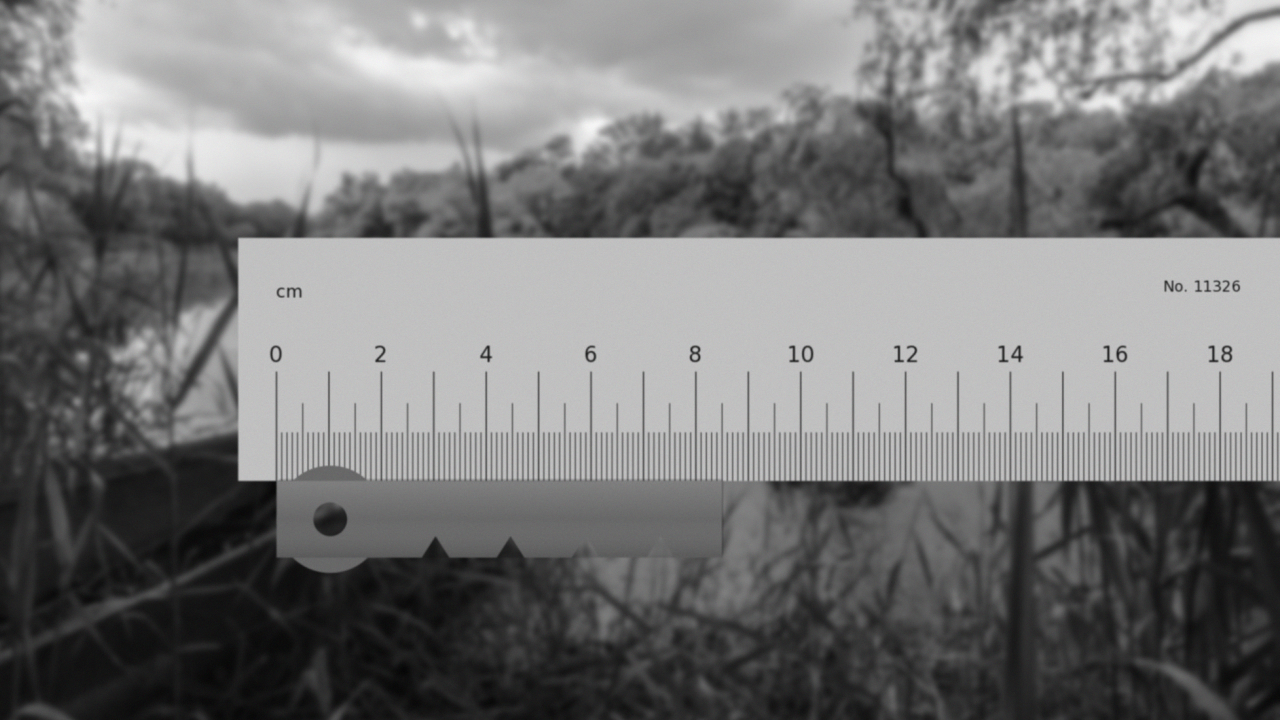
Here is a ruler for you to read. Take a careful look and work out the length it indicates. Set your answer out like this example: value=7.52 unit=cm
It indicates value=8.5 unit=cm
